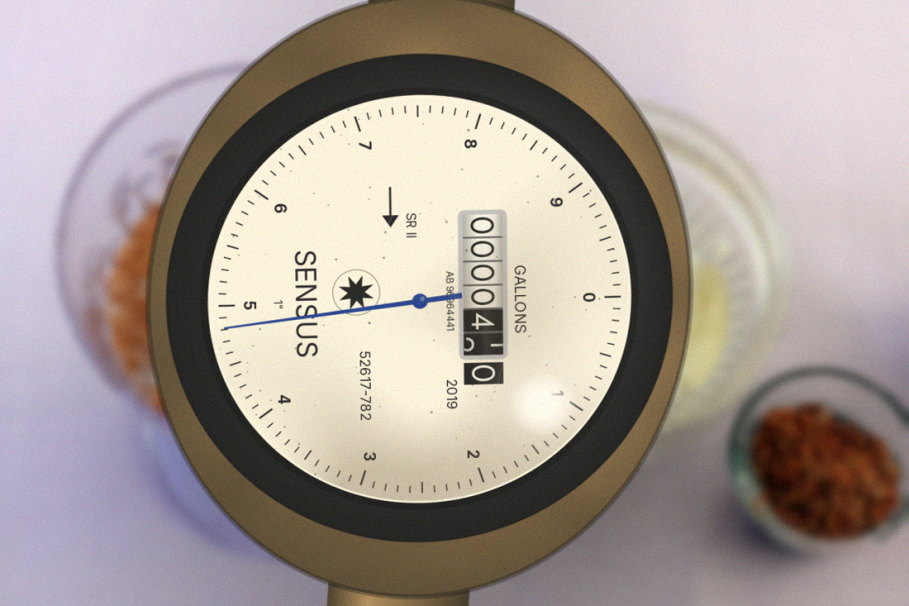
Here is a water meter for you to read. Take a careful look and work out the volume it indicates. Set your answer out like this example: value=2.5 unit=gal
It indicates value=414.8 unit=gal
